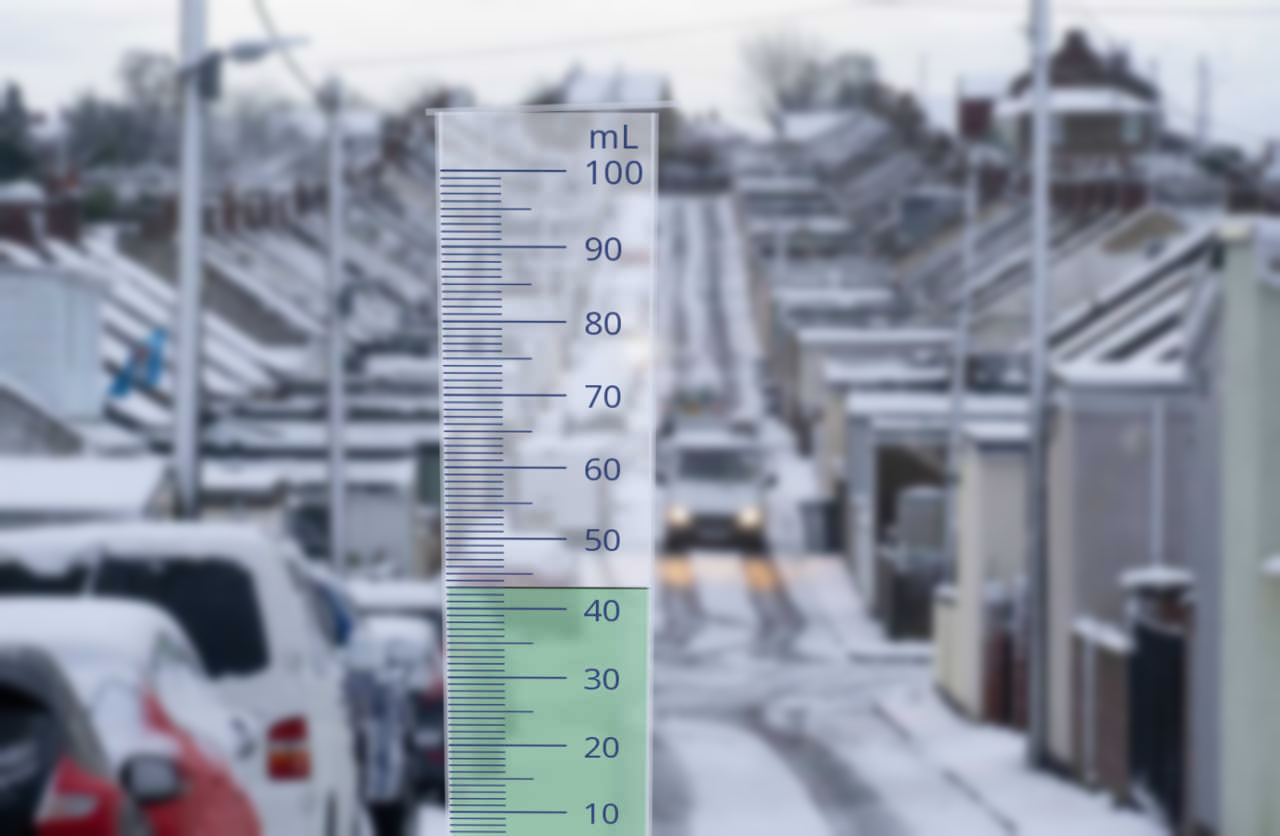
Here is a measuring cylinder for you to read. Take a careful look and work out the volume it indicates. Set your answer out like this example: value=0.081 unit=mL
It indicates value=43 unit=mL
